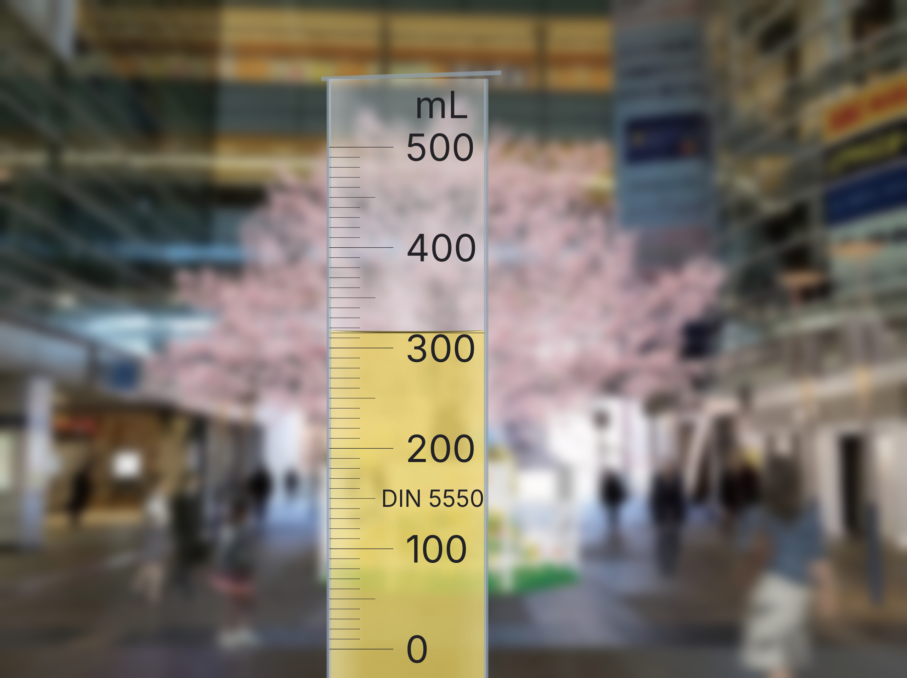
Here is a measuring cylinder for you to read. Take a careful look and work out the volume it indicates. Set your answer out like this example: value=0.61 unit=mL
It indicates value=315 unit=mL
